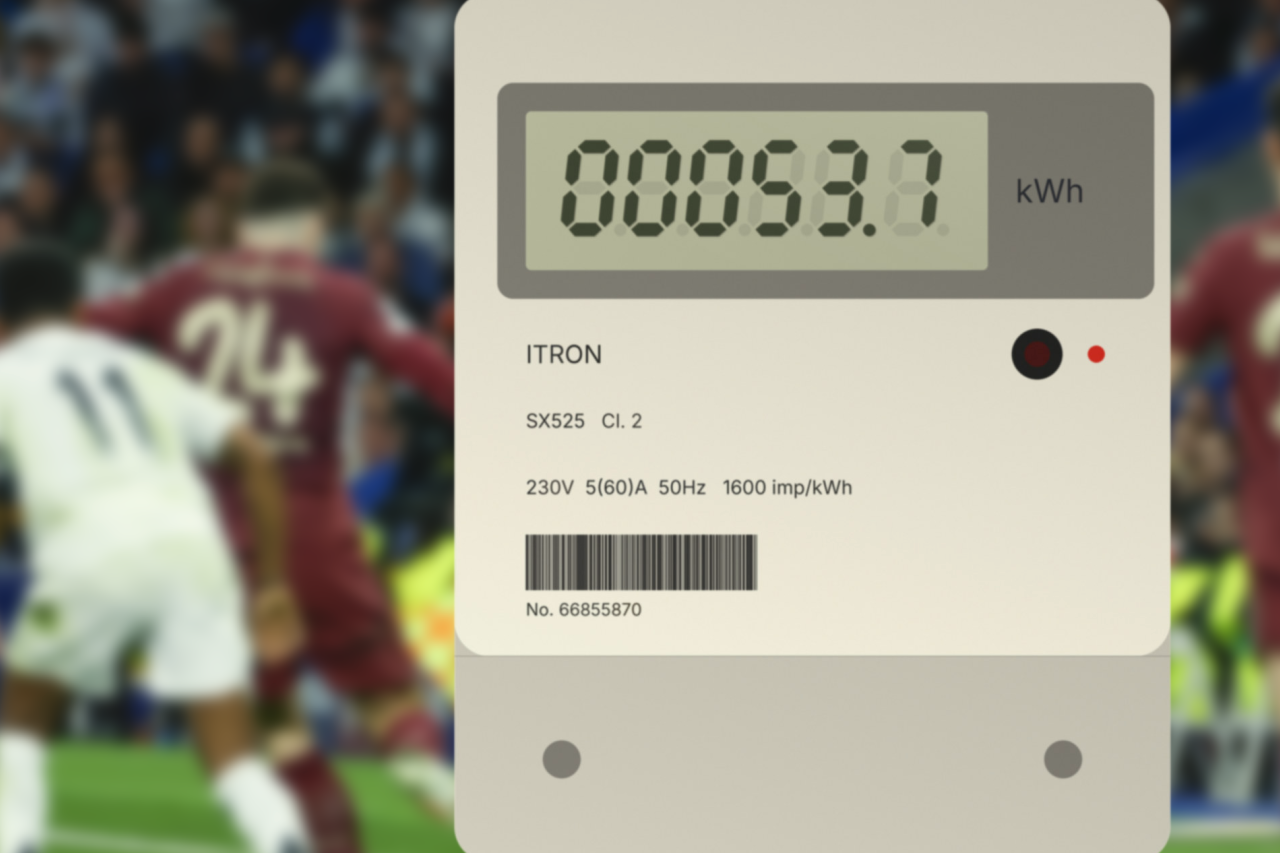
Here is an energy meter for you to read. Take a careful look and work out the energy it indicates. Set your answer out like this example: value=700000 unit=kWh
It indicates value=53.7 unit=kWh
